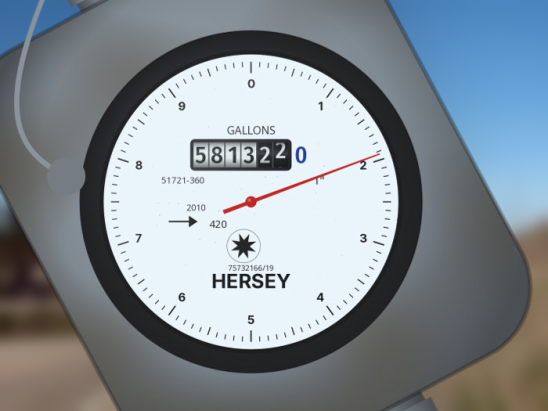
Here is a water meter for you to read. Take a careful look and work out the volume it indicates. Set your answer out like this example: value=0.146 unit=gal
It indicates value=5813221.9 unit=gal
